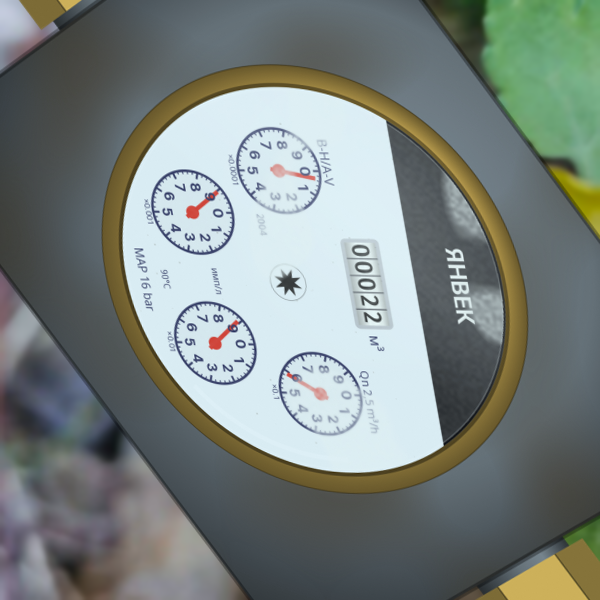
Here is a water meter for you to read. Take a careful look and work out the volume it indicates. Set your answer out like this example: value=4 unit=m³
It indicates value=22.5890 unit=m³
